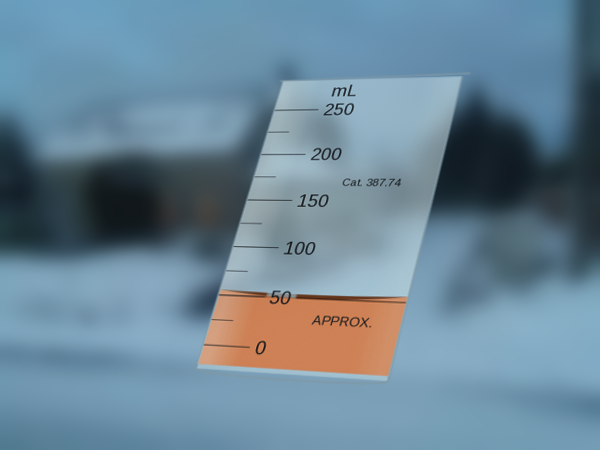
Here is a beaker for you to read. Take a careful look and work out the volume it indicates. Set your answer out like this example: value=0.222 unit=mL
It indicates value=50 unit=mL
